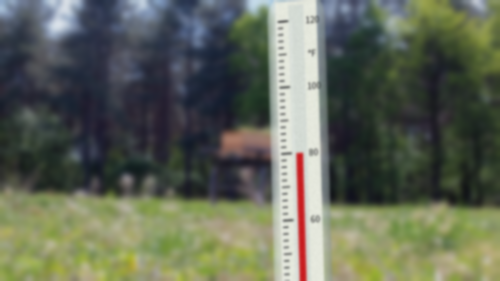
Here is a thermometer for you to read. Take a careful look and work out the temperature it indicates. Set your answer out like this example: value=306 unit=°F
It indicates value=80 unit=°F
